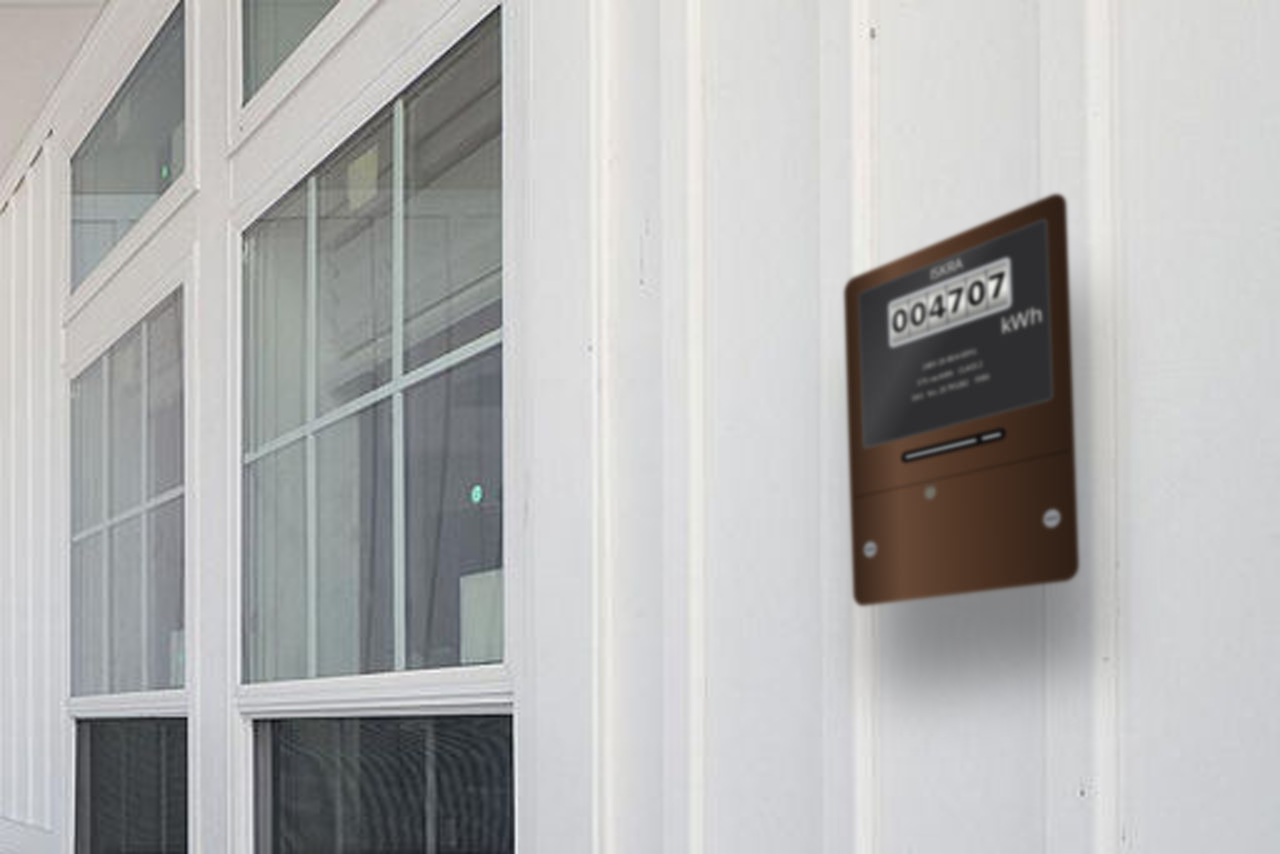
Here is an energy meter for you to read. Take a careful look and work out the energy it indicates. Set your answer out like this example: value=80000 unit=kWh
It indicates value=4707 unit=kWh
